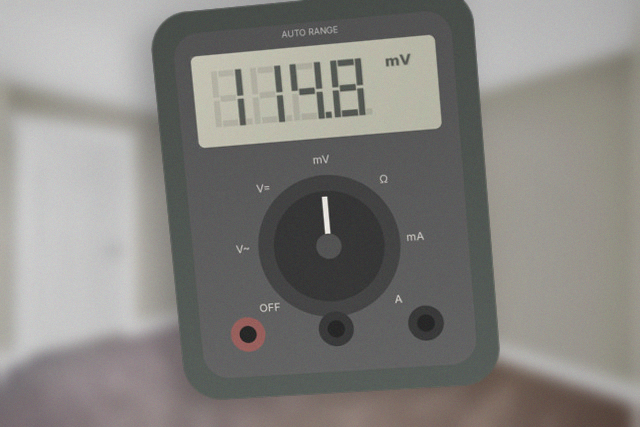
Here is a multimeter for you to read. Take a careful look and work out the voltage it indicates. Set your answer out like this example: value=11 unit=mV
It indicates value=114.8 unit=mV
